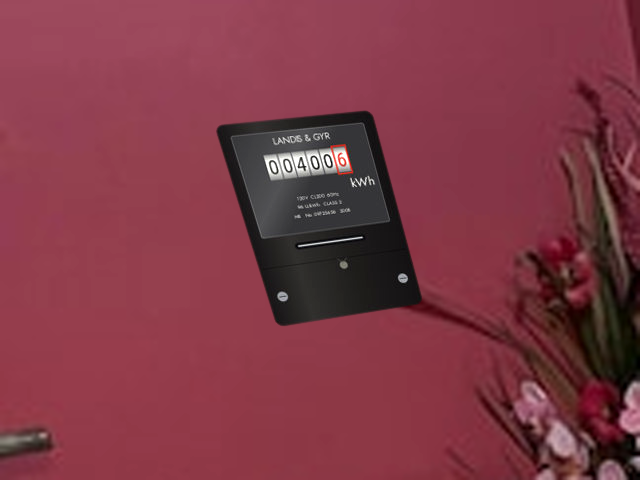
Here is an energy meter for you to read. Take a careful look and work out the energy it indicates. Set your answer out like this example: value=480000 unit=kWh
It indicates value=400.6 unit=kWh
